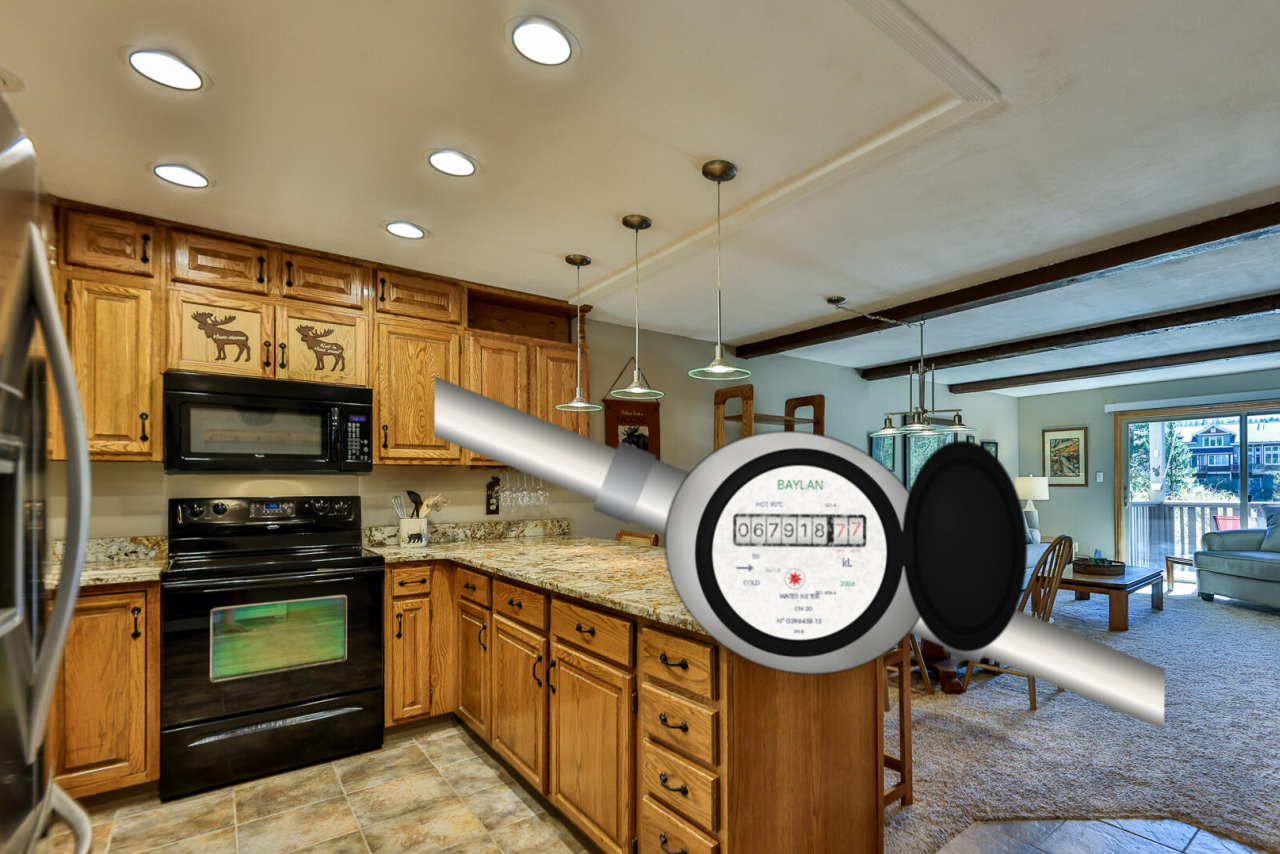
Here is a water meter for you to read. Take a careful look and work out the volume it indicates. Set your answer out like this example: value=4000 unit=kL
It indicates value=67918.77 unit=kL
